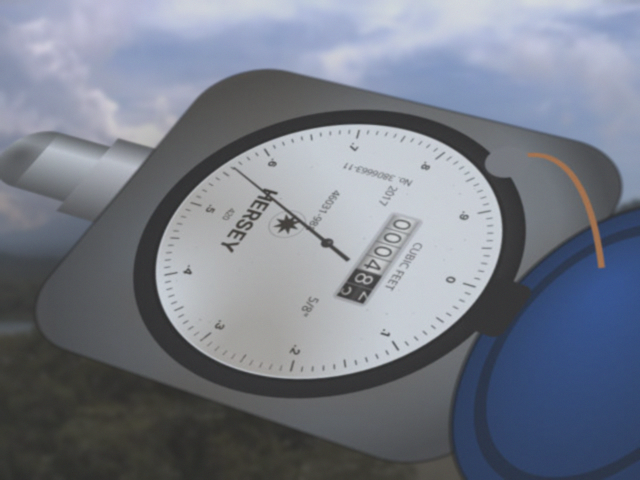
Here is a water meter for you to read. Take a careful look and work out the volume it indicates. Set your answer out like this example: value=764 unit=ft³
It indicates value=482.56 unit=ft³
